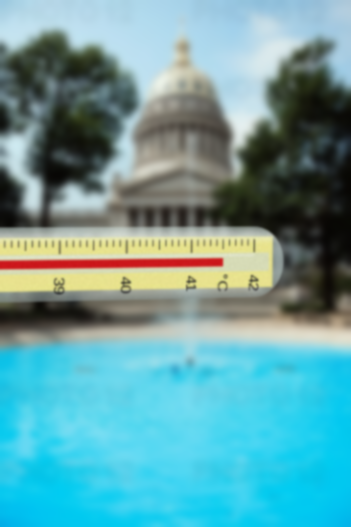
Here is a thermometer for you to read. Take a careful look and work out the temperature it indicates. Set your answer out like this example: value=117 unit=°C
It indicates value=41.5 unit=°C
